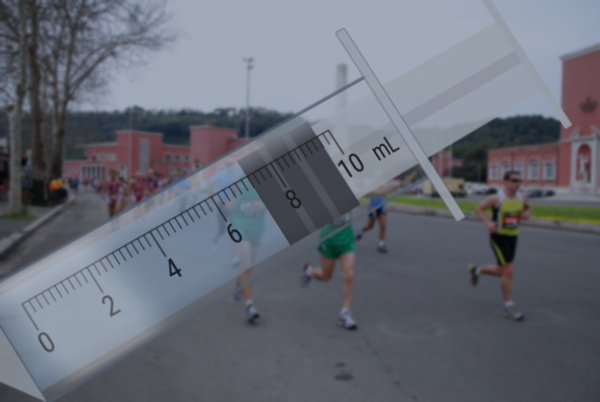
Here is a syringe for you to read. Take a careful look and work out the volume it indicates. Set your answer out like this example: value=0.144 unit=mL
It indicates value=7.2 unit=mL
